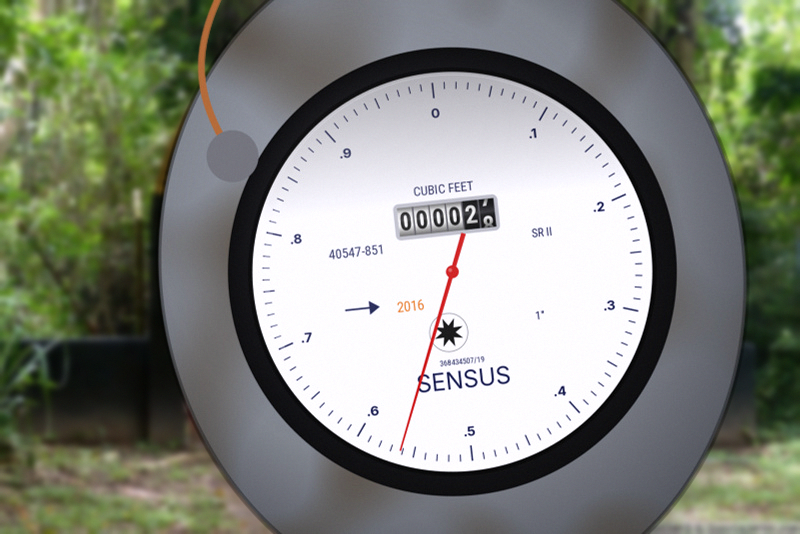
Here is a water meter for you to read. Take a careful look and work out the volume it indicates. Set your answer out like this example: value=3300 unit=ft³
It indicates value=27.56 unit=ft³
